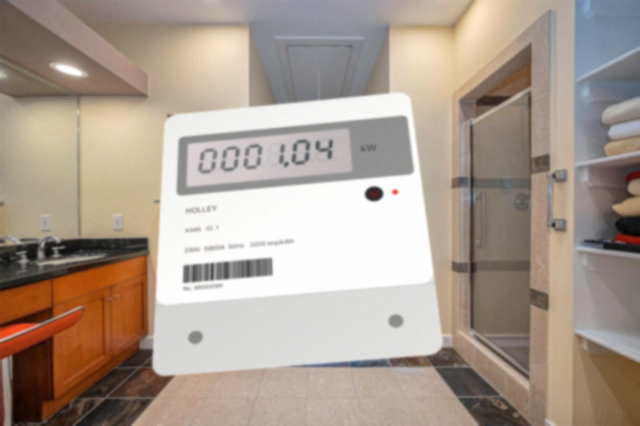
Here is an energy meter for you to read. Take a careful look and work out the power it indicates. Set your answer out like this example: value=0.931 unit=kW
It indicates value=1.04 unit=kW
